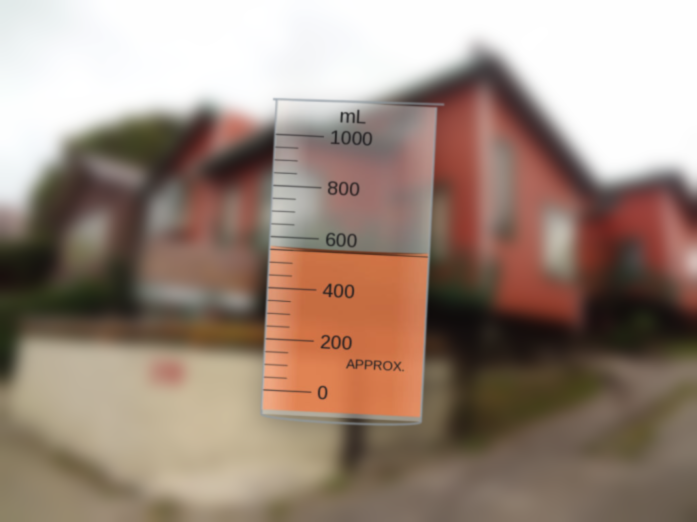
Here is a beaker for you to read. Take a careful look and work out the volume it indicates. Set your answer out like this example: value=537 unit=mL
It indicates value=550 unit=mL
